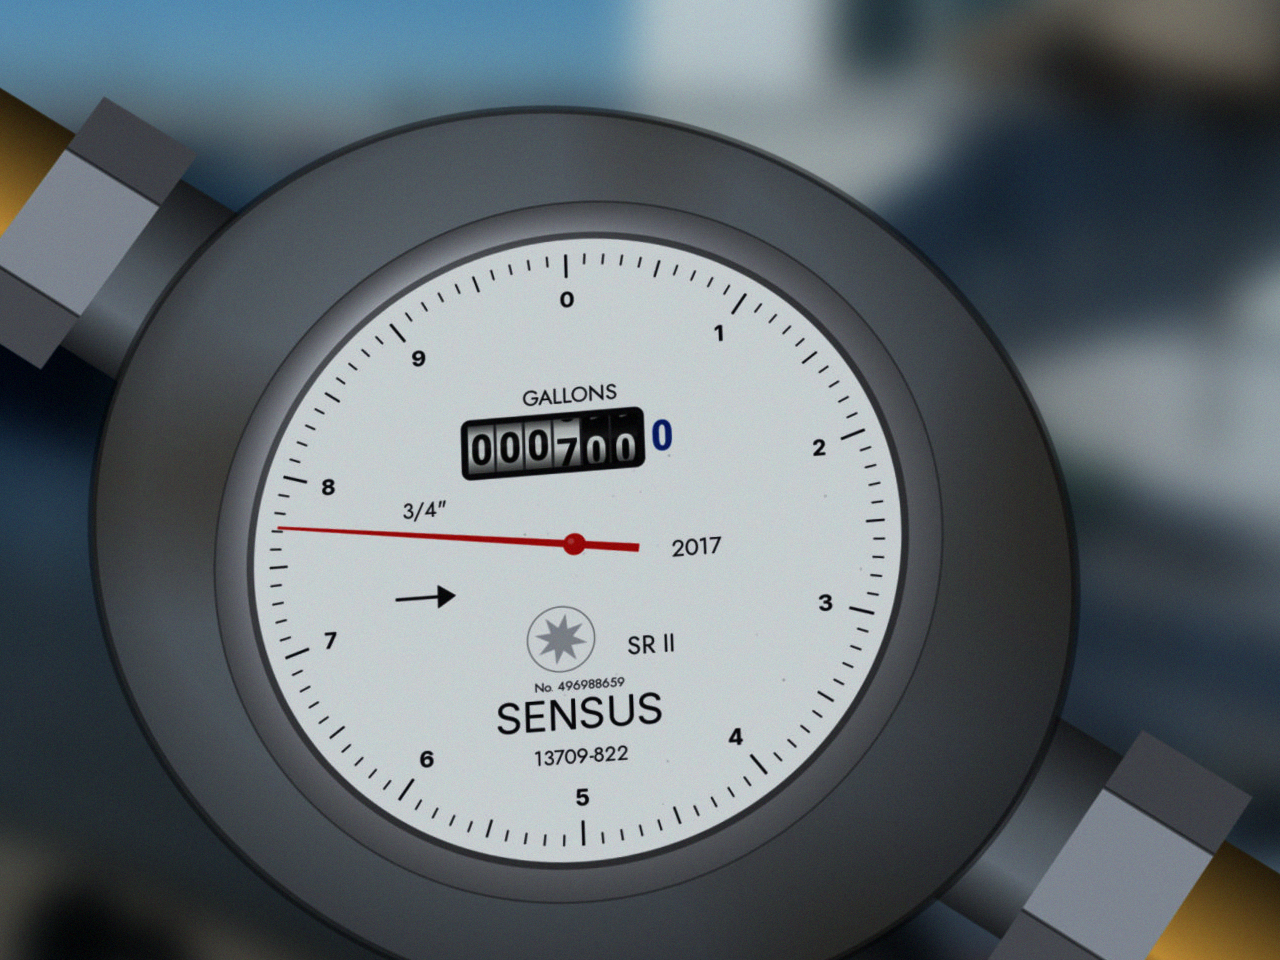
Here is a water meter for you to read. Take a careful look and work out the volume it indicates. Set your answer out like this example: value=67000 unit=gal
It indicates value=6997.7 unit=gal
